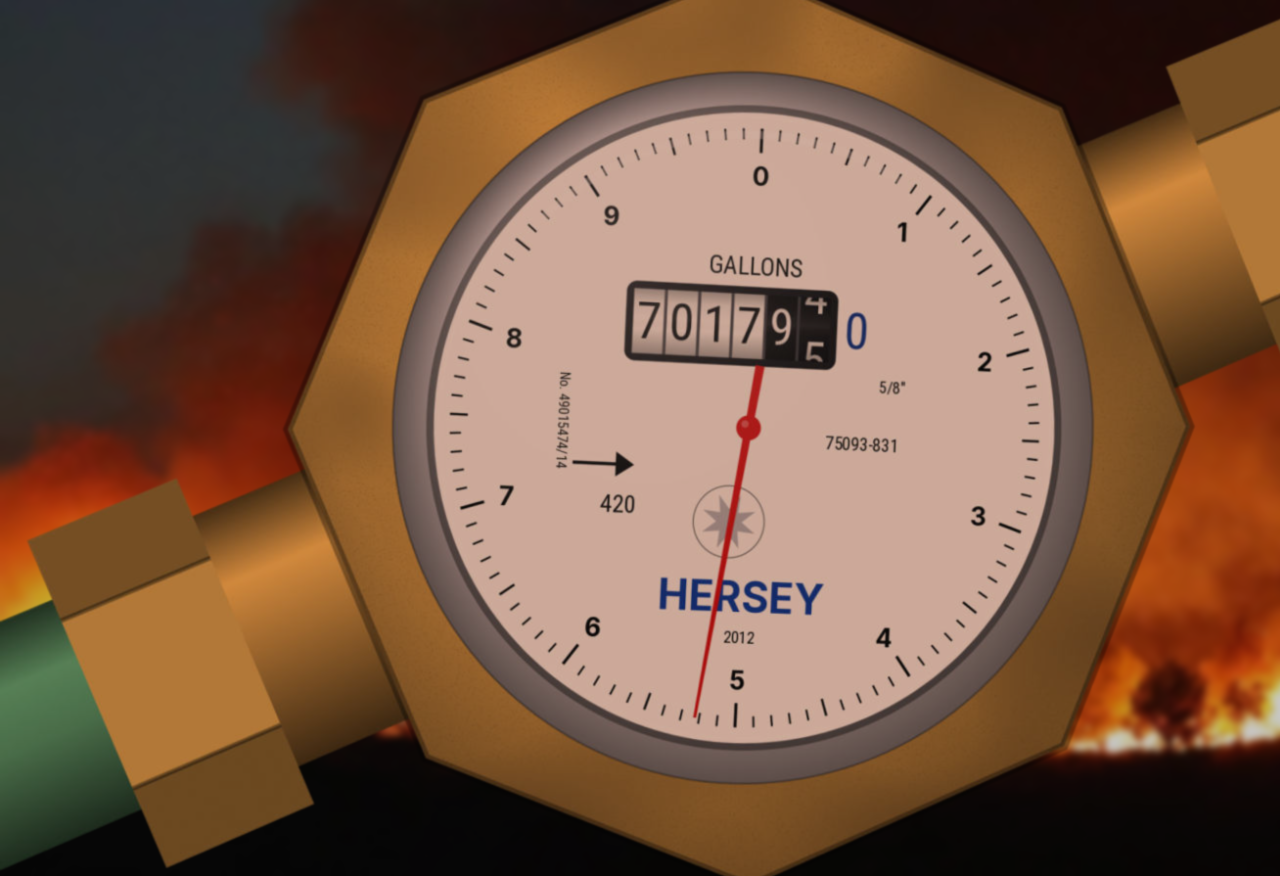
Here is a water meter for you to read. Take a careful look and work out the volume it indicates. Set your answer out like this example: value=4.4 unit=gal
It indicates value=7017945.2 unit=gal
